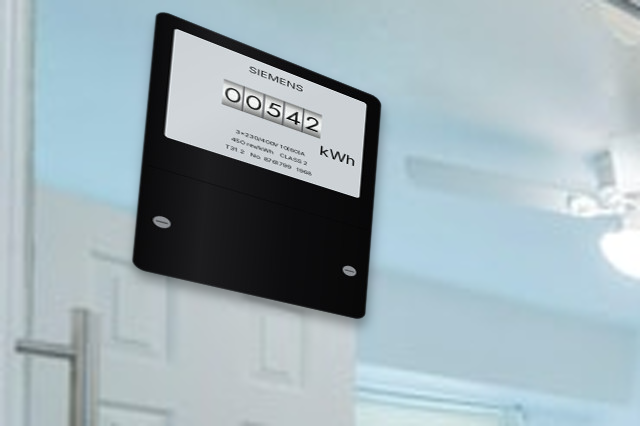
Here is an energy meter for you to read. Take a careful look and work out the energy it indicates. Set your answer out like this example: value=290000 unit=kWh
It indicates value=542 unit=kWh
